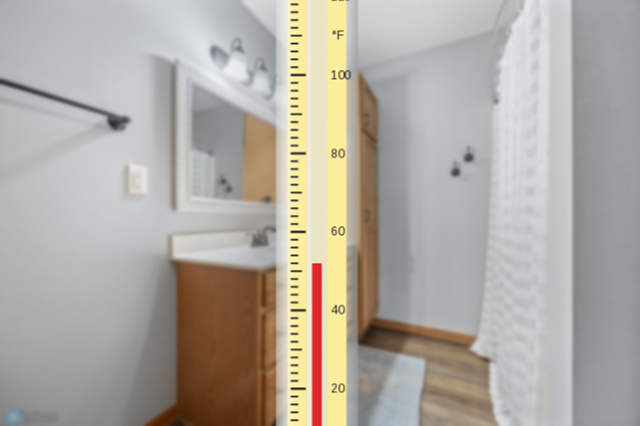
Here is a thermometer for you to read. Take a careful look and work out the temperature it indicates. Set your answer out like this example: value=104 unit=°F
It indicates value=52 unit=°F
